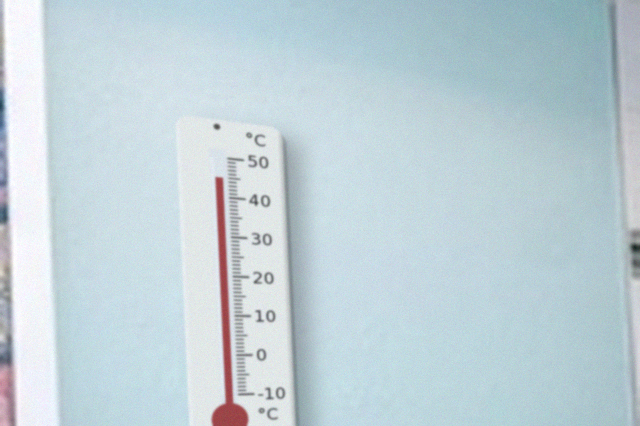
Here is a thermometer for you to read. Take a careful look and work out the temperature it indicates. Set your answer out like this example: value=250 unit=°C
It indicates value=45 unit=°C
